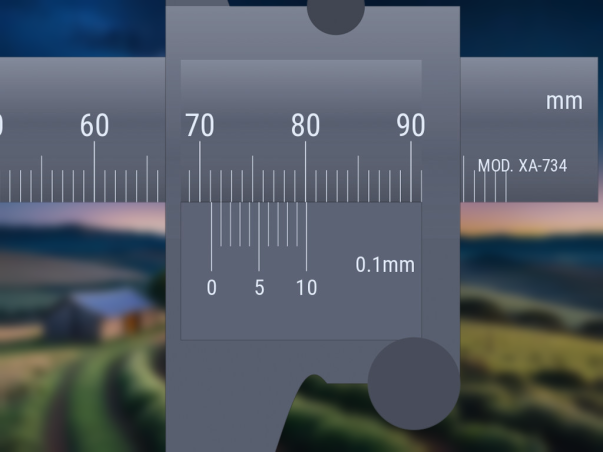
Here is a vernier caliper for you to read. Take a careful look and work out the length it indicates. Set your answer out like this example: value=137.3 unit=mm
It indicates value=71.1 unit=mm
